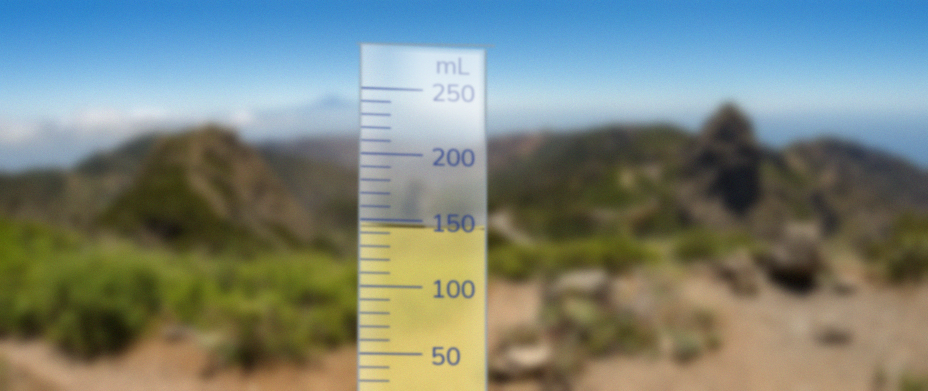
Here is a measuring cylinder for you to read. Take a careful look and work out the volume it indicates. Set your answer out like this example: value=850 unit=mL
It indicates value=145 unit=mL
